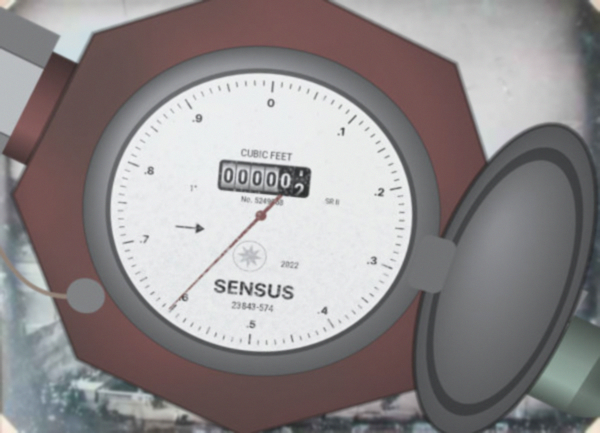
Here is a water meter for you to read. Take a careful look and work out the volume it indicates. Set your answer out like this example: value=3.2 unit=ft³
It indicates value=1.60 unit=ft³
